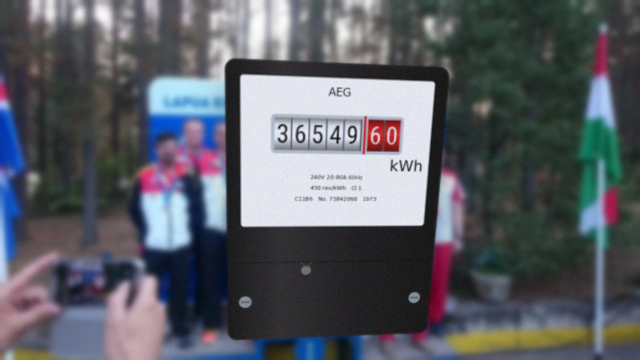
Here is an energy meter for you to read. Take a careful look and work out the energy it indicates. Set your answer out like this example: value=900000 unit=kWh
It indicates value=36549.60 unit=kWh
